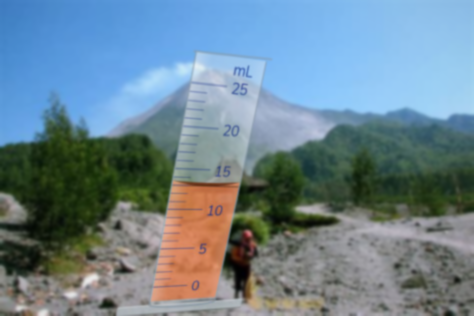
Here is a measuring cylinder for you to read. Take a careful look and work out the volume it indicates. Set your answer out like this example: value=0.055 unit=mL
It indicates value=13 unit=mL
